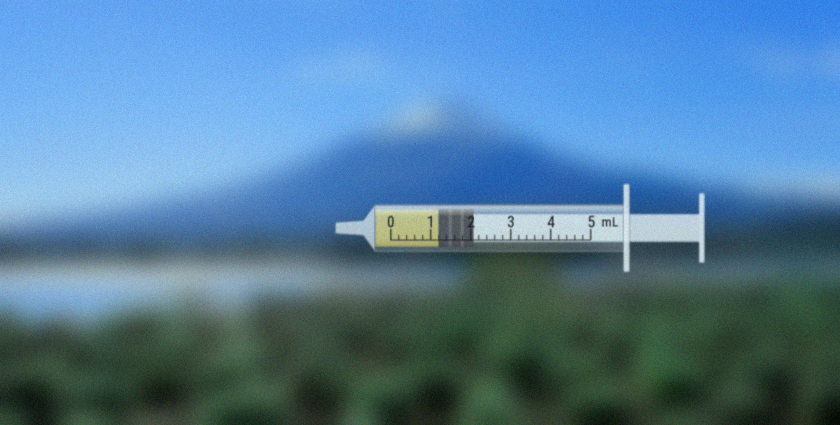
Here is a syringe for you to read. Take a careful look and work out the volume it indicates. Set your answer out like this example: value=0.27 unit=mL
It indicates value=1.2 unit=mL
